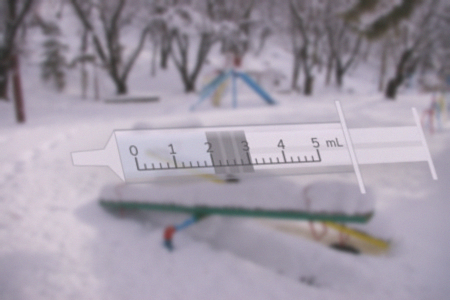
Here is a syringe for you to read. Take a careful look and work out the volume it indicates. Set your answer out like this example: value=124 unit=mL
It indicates value=2 unit=mL
